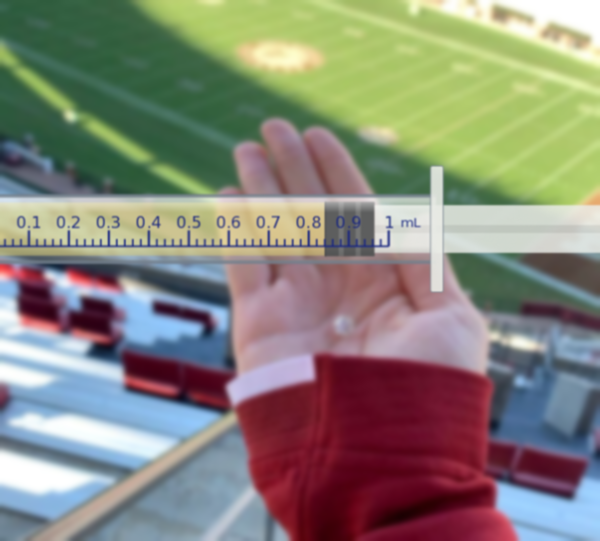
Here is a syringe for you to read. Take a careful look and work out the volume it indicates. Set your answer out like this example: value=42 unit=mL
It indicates value=0.84 unit=mL
